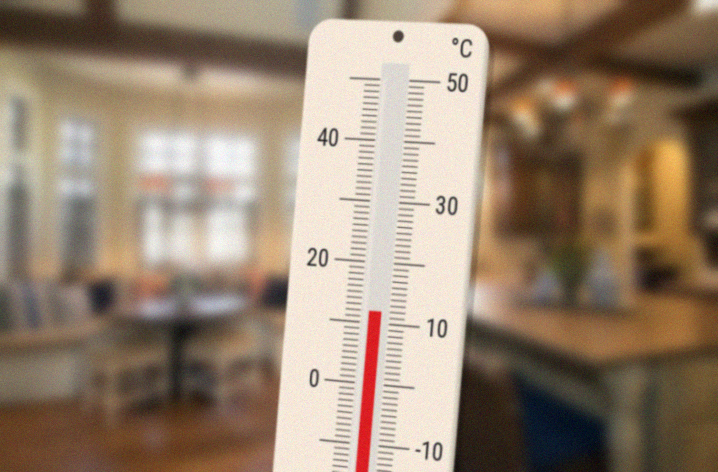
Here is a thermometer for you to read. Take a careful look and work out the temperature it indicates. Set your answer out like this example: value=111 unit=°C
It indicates value=12 unit=°C
